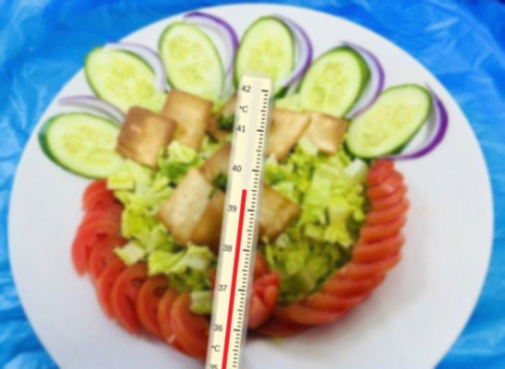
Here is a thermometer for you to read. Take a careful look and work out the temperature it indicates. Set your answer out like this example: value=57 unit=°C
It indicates value=39.5 unit=°C
